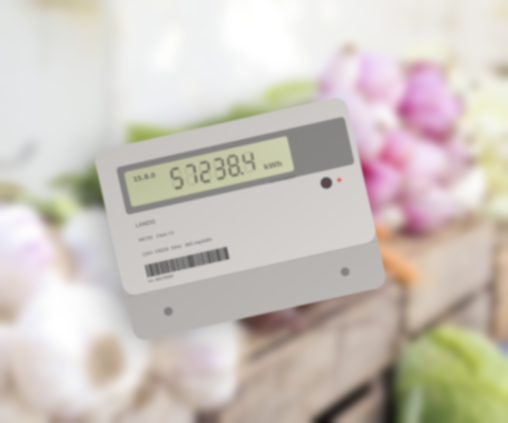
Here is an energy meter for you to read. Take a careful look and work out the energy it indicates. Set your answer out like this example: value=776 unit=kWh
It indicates value=57238.4 unit=kWh
